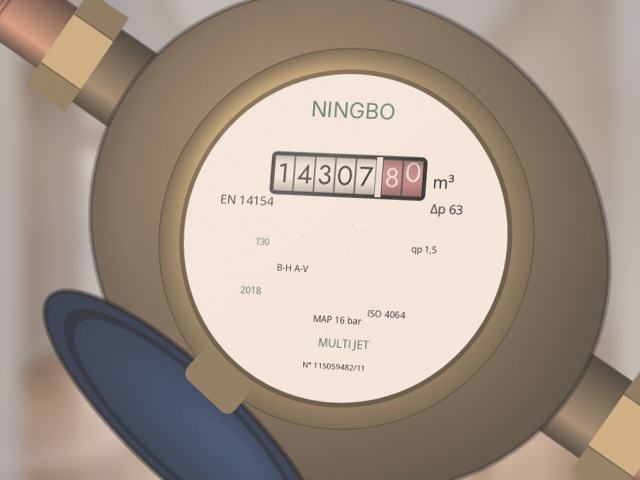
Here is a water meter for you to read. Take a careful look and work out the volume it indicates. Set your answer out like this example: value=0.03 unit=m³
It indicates value=14307.80 unit=m³
